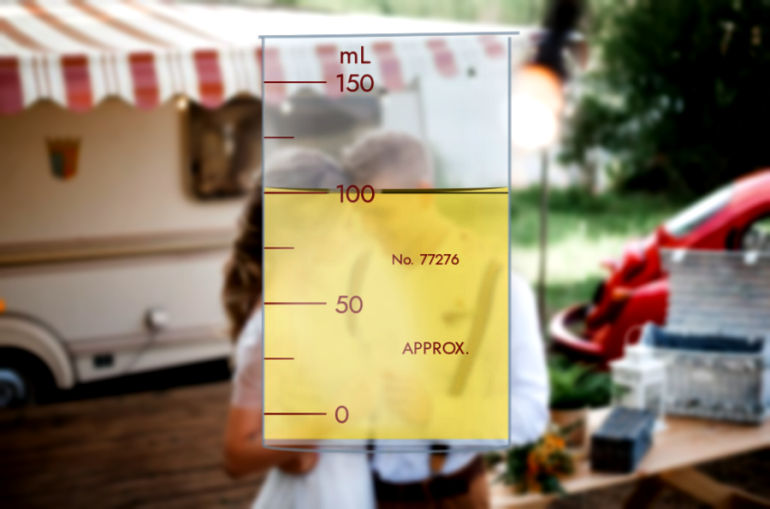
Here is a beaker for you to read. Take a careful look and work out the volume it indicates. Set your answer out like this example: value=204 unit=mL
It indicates value=100 unit=mL
